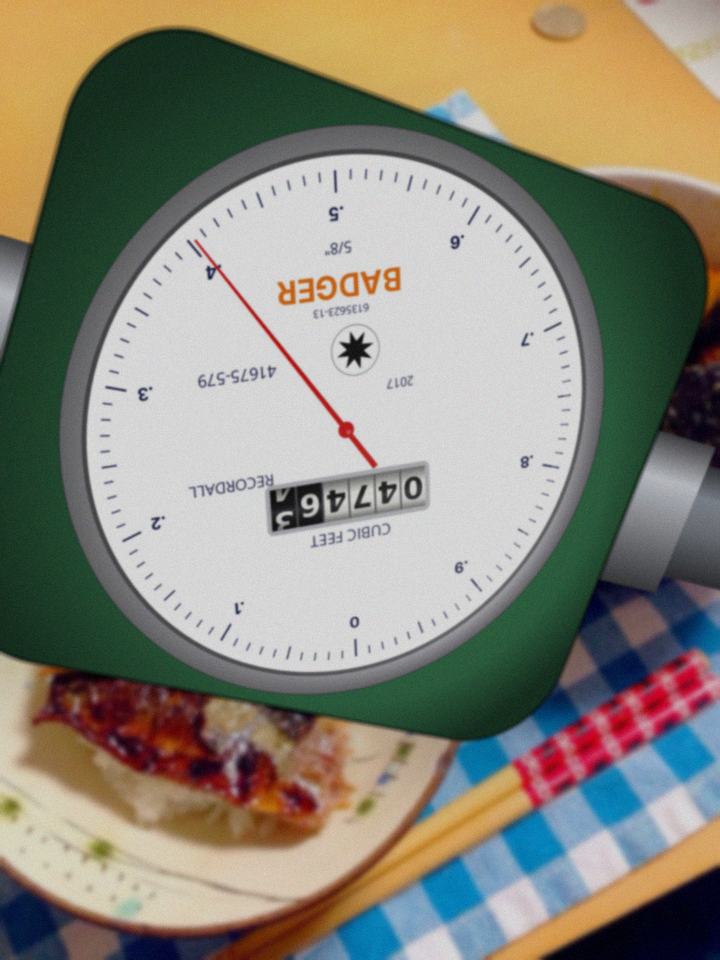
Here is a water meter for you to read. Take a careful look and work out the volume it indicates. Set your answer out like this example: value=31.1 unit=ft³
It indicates value=47463.40 unit=ft³
